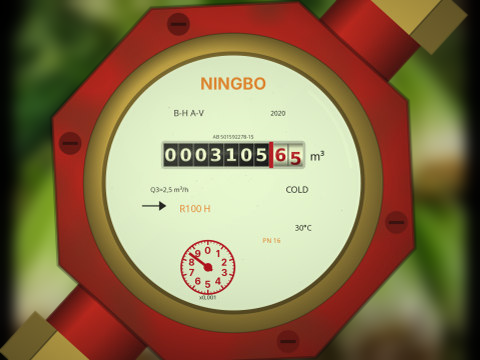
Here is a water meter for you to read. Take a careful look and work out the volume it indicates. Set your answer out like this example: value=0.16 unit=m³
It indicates value=3105.648 unit=m³
